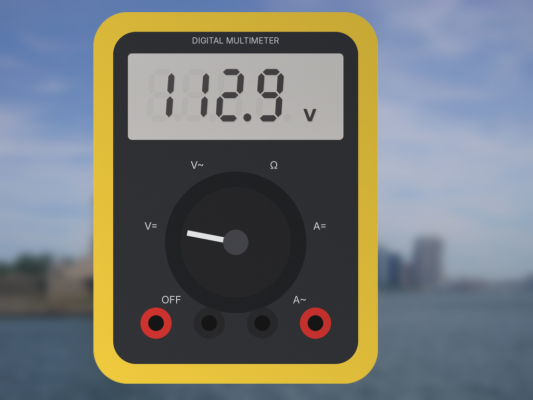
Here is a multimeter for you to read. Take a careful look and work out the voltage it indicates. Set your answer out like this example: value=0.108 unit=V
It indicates value=112.9 unit=V
